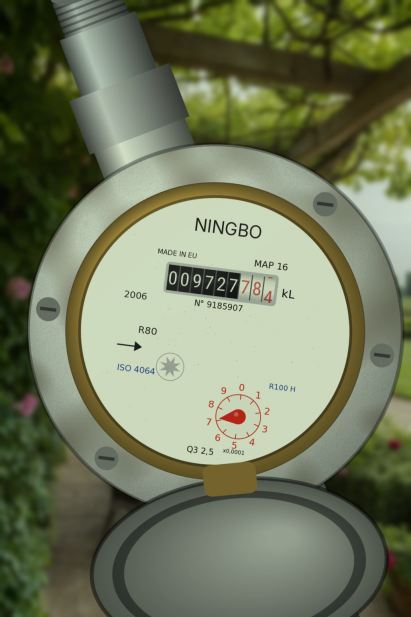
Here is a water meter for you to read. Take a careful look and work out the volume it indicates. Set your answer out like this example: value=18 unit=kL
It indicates value=9727.7837 unit=kL
